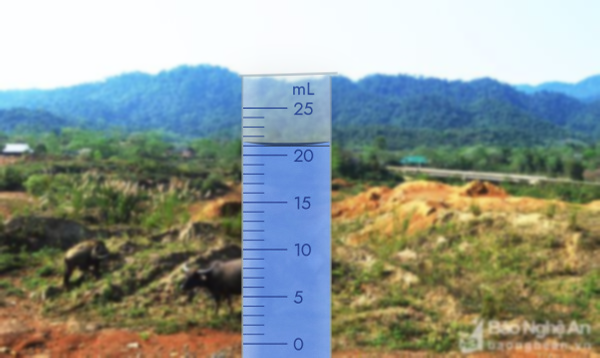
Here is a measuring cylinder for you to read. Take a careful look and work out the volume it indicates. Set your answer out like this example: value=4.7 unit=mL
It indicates value=21 unit=mL
